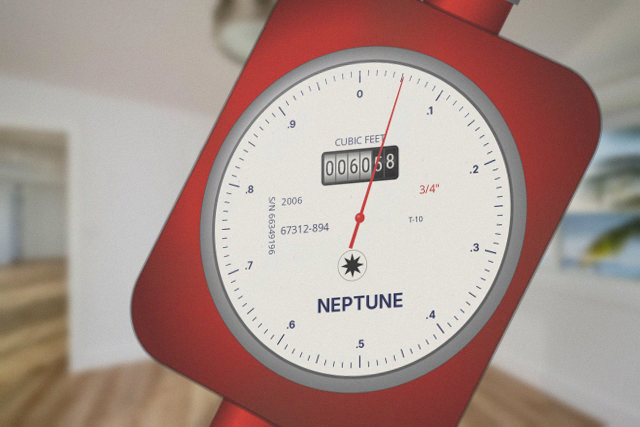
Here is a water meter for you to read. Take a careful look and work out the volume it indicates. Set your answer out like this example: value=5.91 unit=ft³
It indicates value=6058.05 unit=ft³
